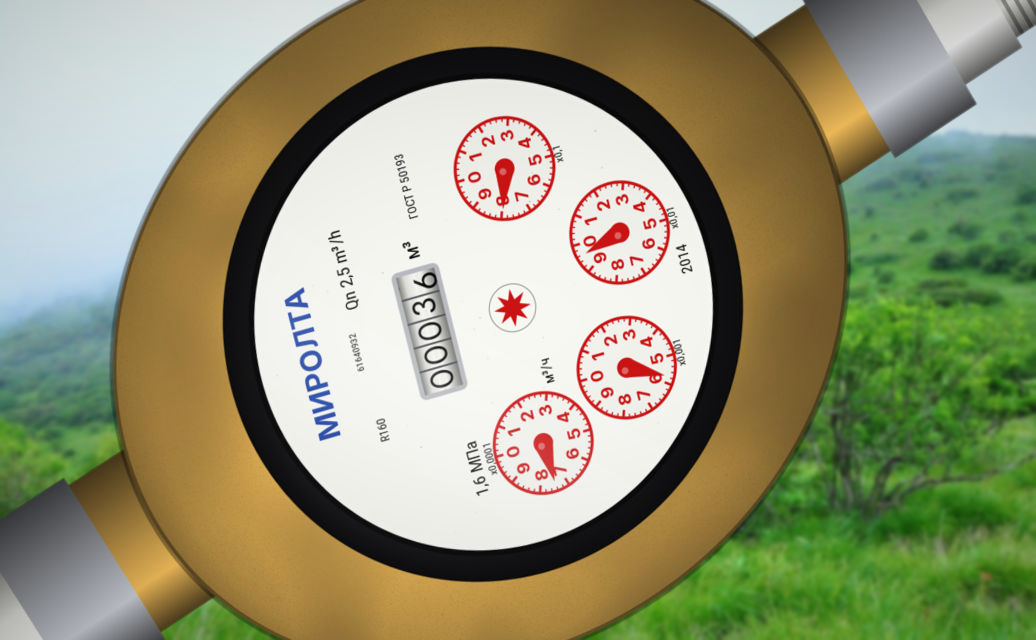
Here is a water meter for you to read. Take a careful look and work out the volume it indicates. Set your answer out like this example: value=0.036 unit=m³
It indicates value=35.7957 unit=m³
